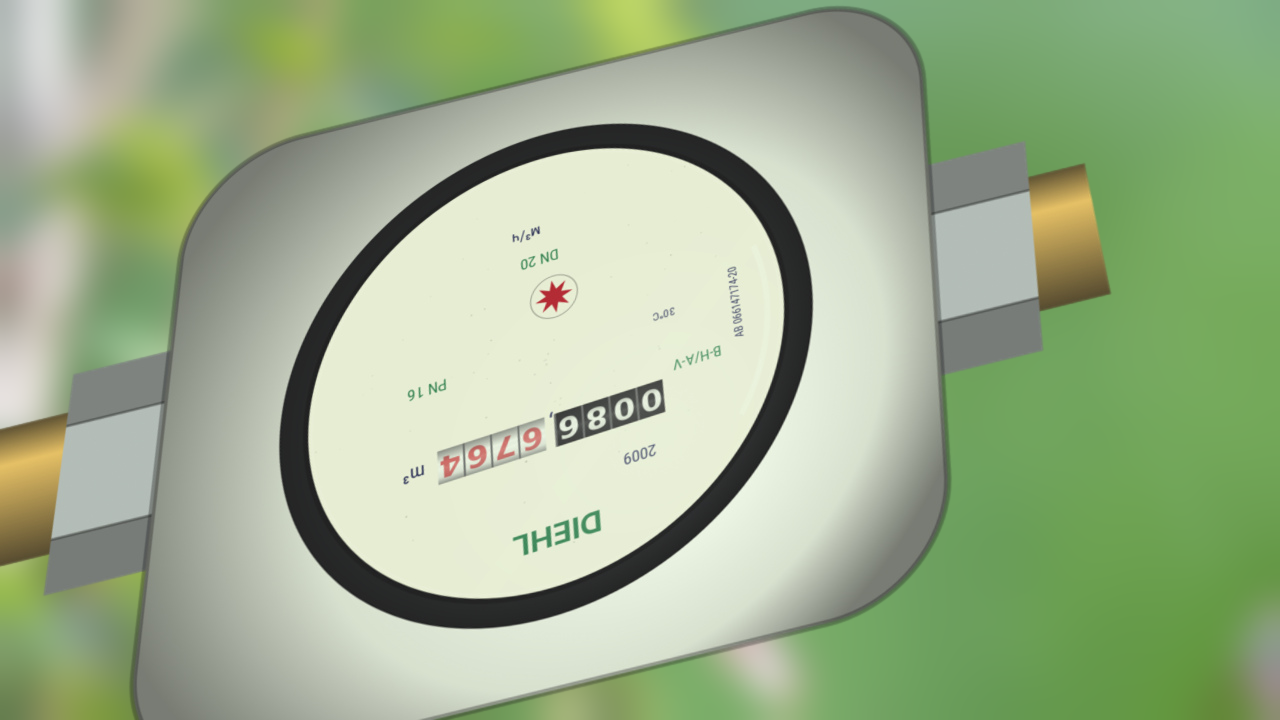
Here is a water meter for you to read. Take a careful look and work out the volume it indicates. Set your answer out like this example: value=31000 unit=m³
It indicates value=86.6764 unit=m³
